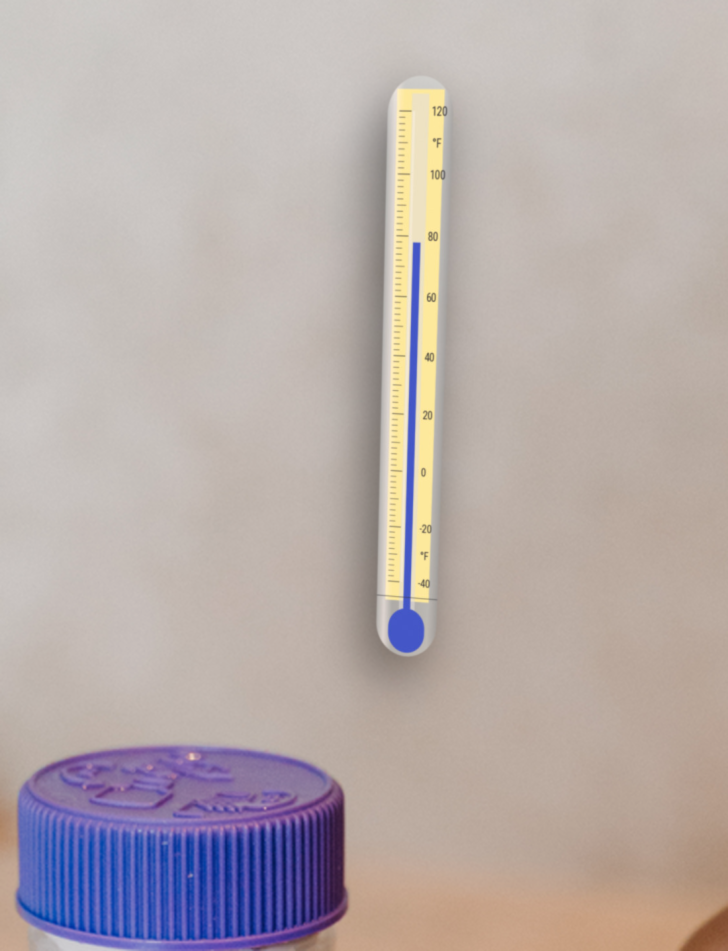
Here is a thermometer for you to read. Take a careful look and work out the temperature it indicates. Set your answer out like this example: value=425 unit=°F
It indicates value=78 unit=°F
